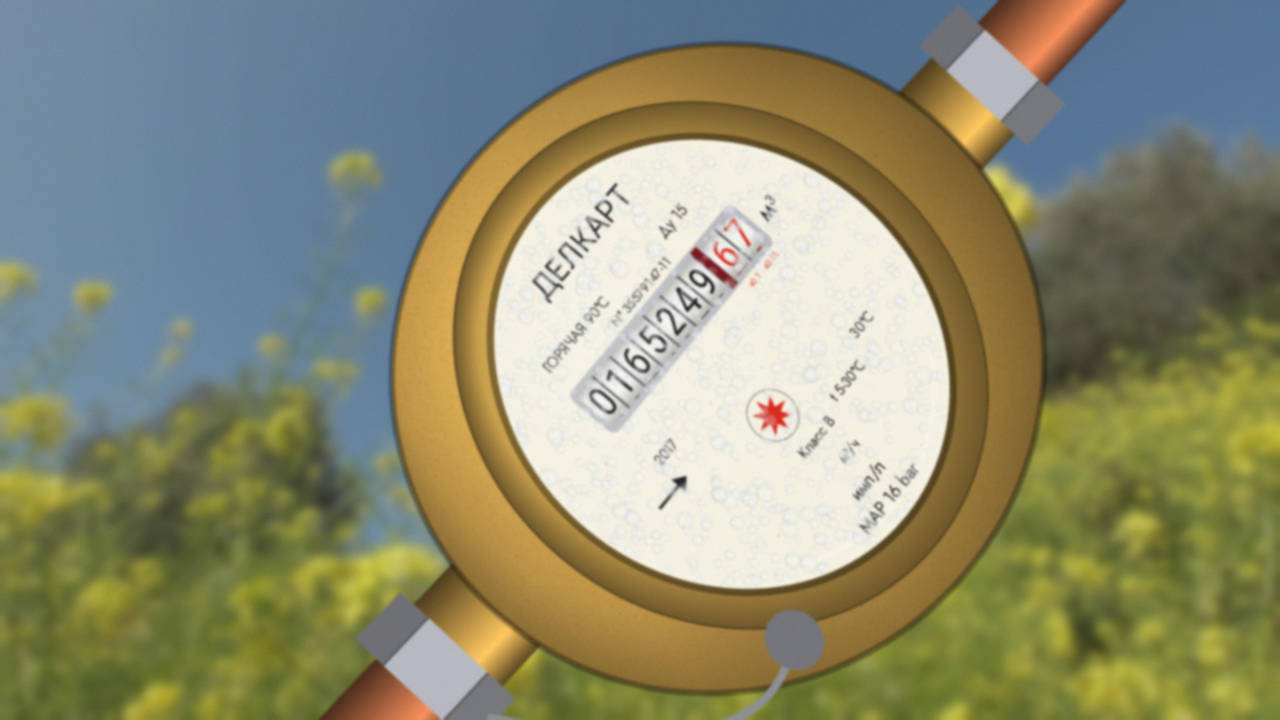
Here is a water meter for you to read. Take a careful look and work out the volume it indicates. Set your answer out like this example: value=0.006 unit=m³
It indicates value=165249.67 unit=m³
